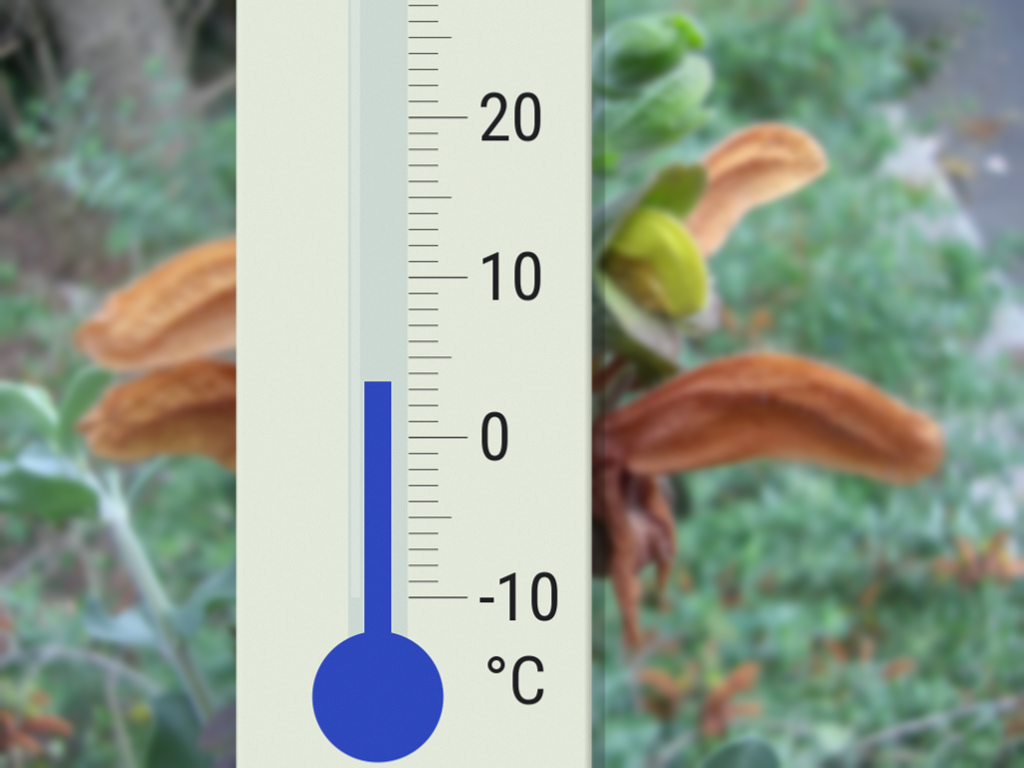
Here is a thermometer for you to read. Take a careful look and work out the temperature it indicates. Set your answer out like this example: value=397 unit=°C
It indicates value=3.5 unit=°C
